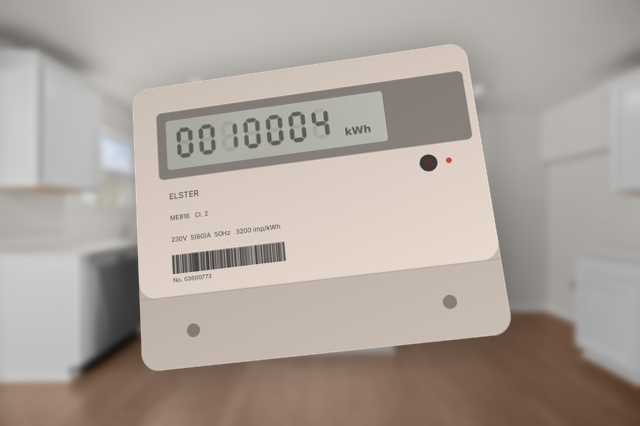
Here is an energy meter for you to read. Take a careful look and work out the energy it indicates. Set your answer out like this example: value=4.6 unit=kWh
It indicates value=10004 unit=kWh
